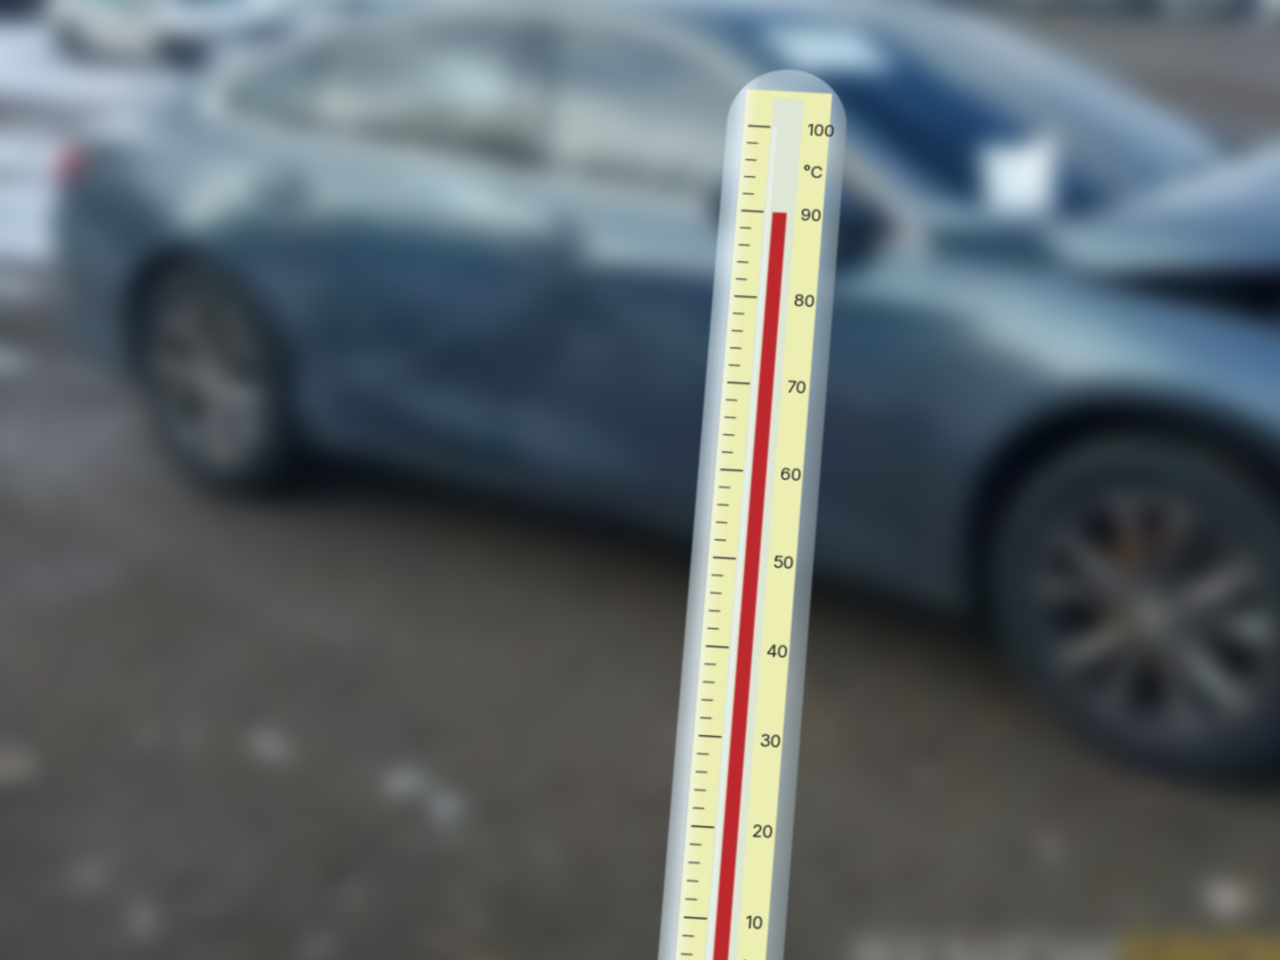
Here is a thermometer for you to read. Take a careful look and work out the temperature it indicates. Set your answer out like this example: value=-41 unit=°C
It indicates value=90 unit=°C
